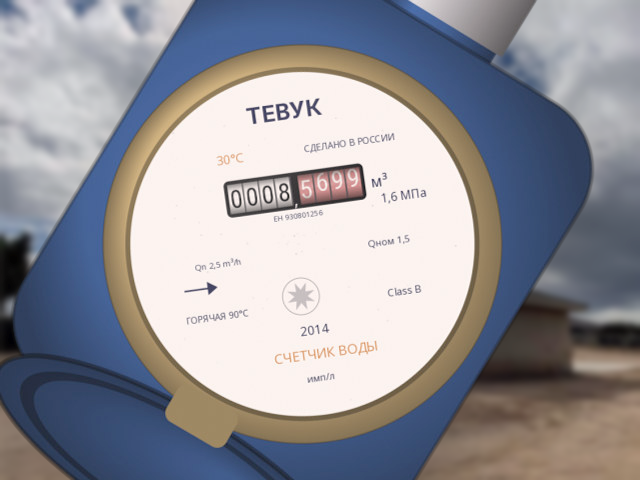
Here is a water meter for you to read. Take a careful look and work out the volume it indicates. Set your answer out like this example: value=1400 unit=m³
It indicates value=8.5699 unit=m³
